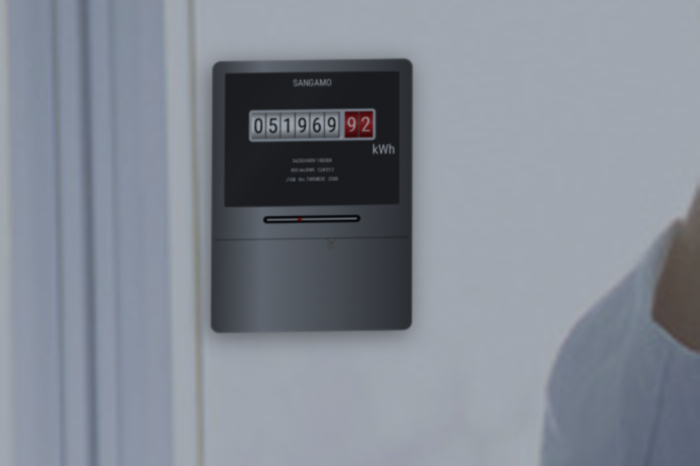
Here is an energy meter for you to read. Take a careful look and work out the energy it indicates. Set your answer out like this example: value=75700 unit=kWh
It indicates value=51969.92 unit=kWh
